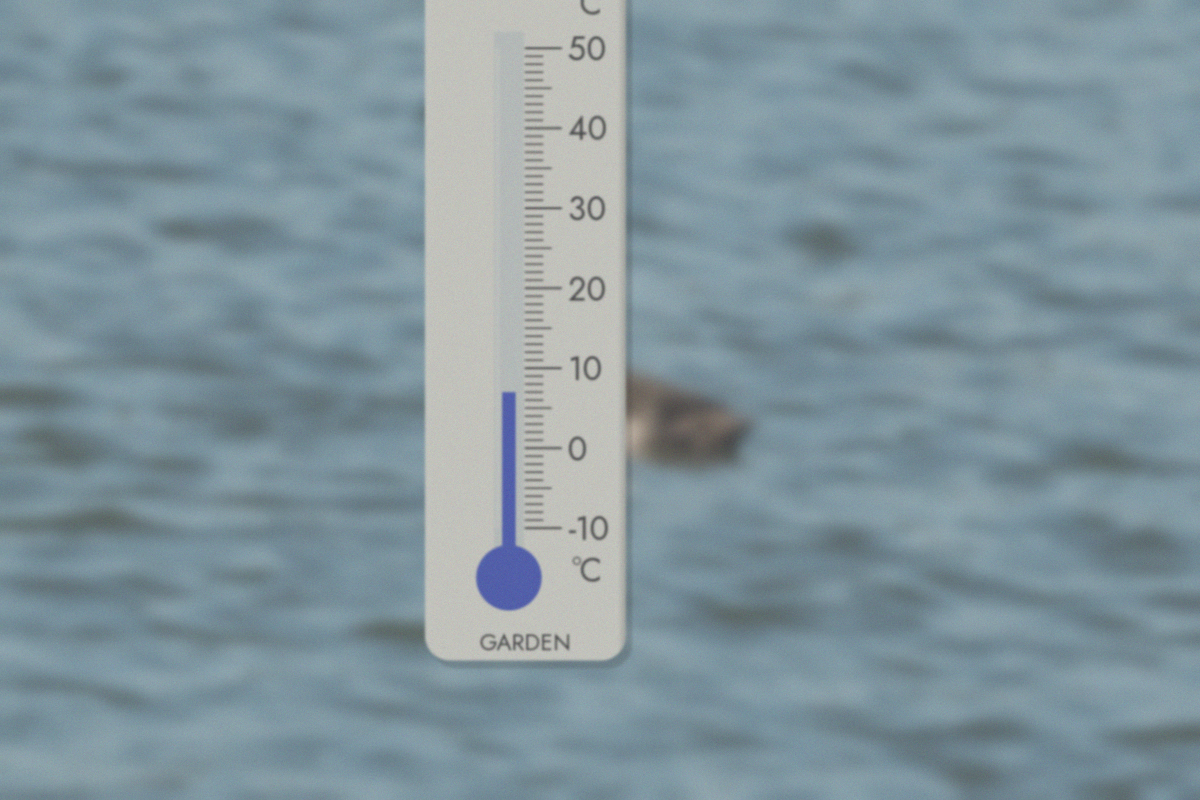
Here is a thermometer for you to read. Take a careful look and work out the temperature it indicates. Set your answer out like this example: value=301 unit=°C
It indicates value=7 unit=°C
